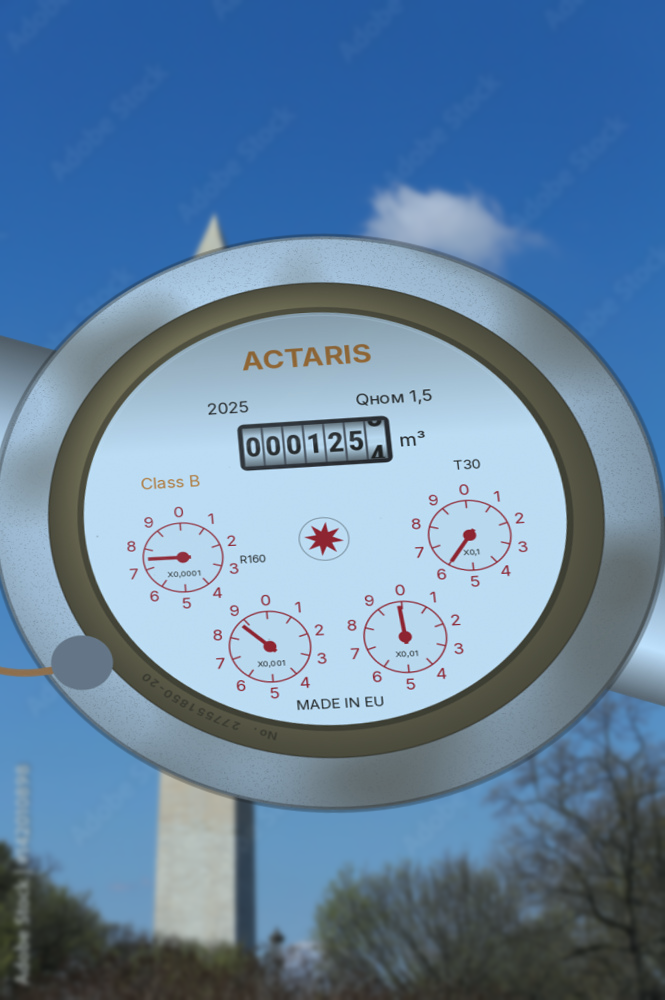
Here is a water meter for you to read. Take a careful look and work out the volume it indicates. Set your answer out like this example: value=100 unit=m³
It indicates value=1253.5987 unit=m³
